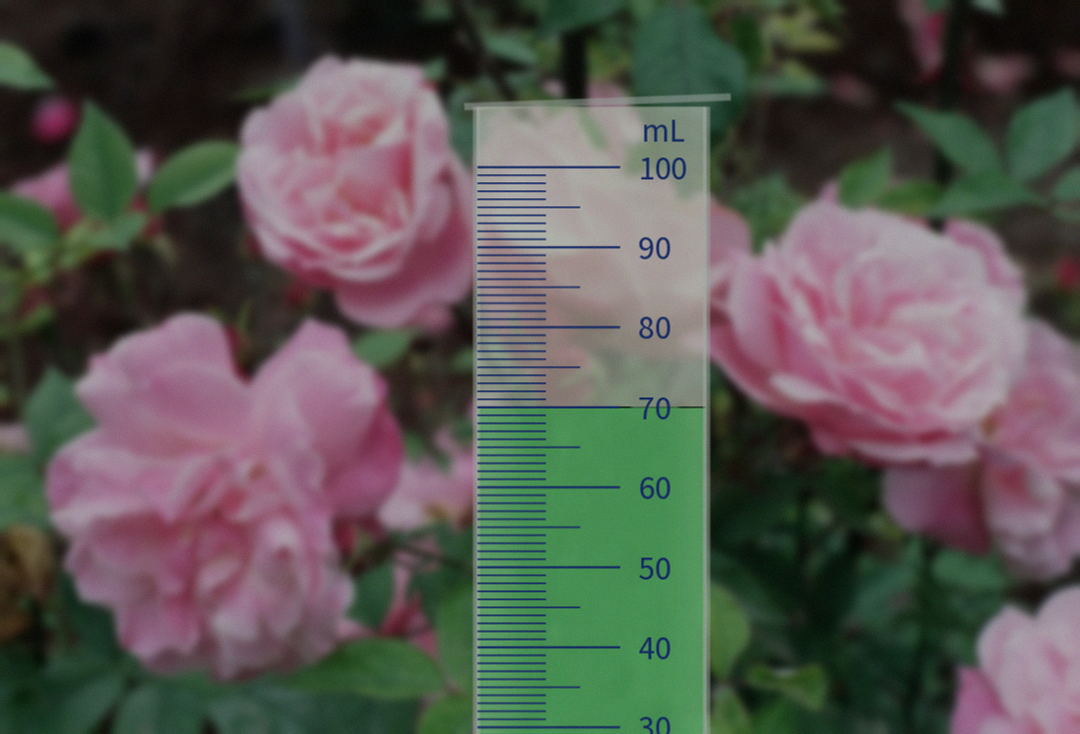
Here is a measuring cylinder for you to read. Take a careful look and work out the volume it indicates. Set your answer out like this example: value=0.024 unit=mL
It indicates value=70 unit=mL
